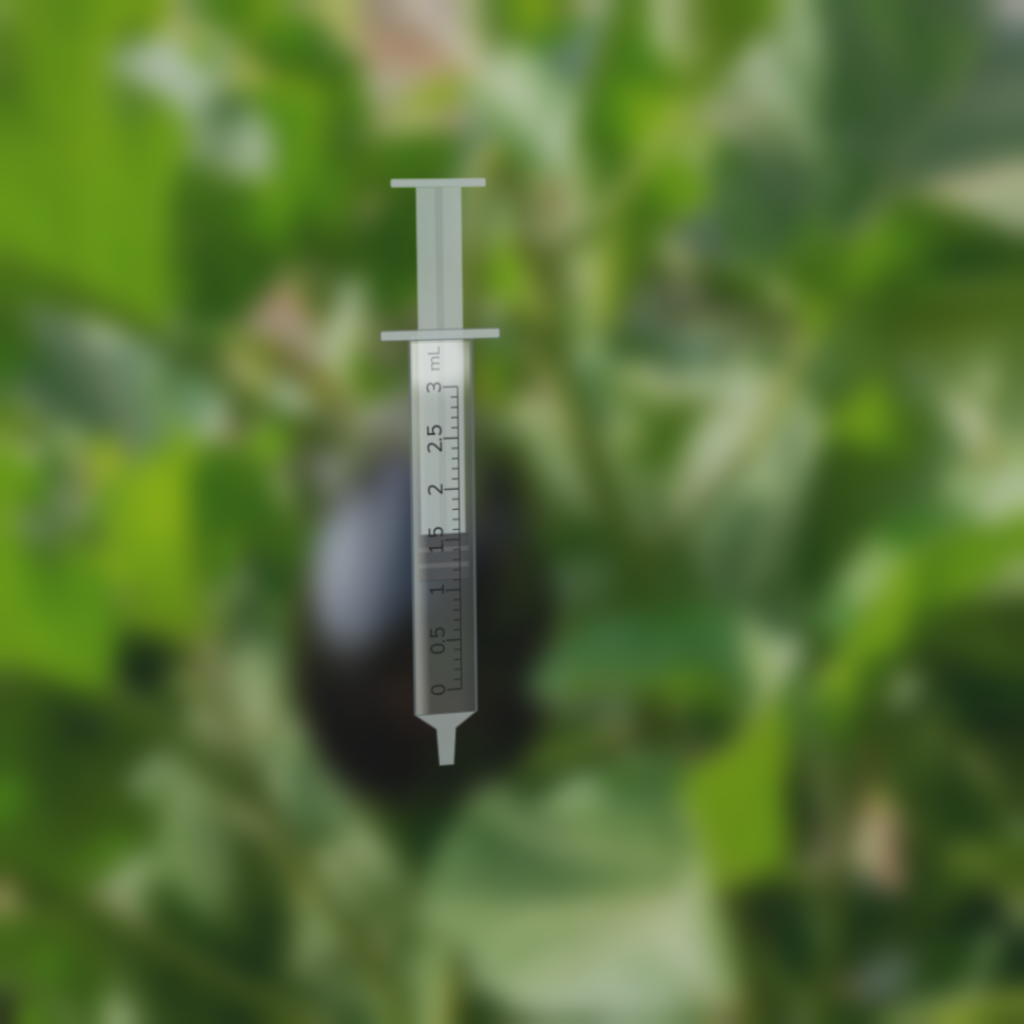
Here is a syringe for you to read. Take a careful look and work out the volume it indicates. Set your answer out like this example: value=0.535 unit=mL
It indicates value=1.1 unit=mL
